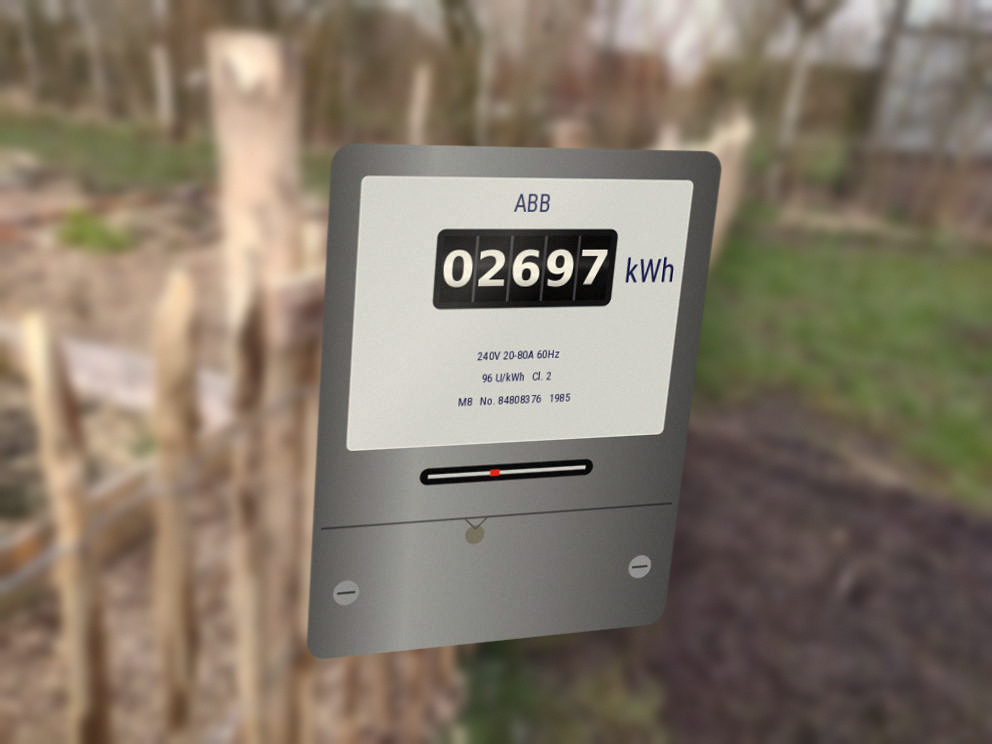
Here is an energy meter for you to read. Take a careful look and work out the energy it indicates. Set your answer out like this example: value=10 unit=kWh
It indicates value=2697 unit=kWh
